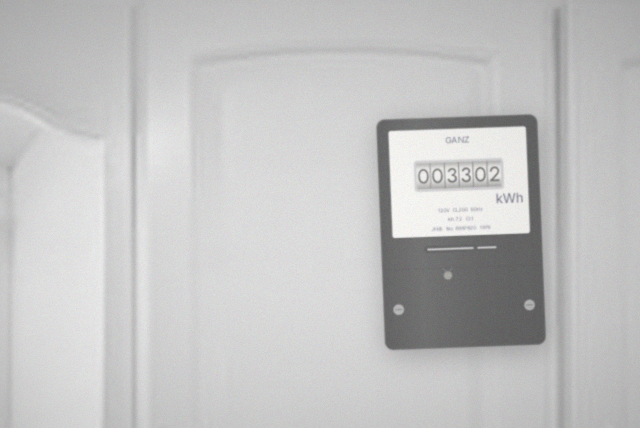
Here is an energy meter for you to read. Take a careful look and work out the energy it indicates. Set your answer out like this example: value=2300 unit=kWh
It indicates value=3302 unit=kWh
